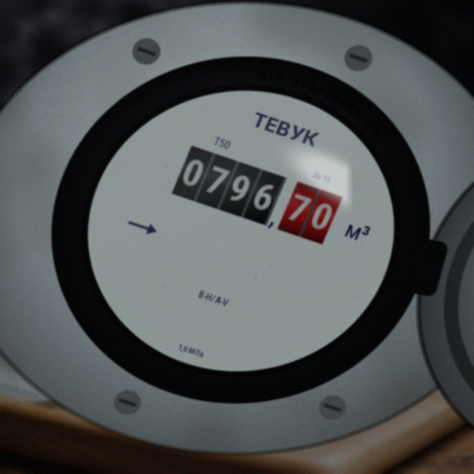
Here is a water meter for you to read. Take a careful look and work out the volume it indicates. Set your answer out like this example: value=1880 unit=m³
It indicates value=796.70 unit=m³
